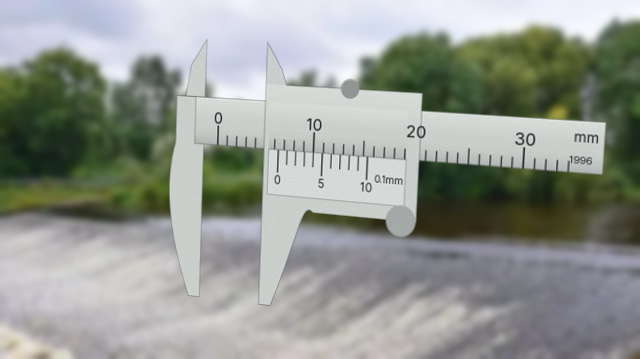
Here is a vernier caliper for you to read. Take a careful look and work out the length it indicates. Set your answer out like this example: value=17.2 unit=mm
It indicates value=6.4 unit=mm
